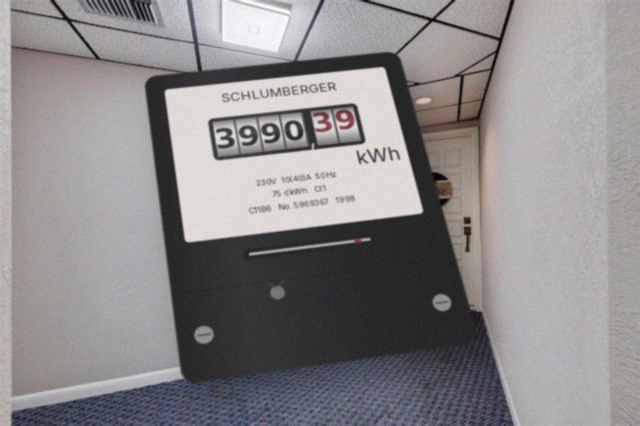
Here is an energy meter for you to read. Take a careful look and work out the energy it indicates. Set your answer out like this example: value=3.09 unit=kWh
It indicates value=3990.39 unit=kWh
